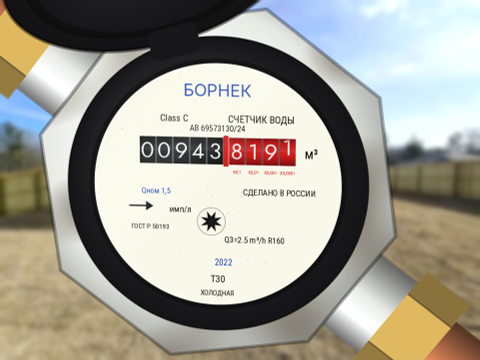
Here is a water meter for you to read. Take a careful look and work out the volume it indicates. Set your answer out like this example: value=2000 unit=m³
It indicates value=943.8191 unit=m³
